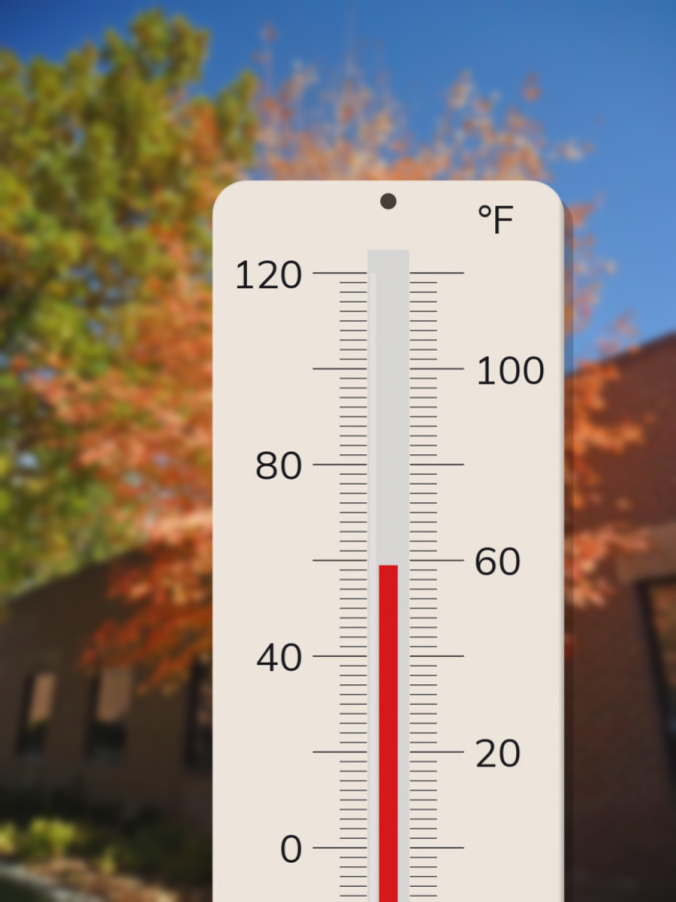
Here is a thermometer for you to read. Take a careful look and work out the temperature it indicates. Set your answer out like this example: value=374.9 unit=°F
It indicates value=59 unit=°F
